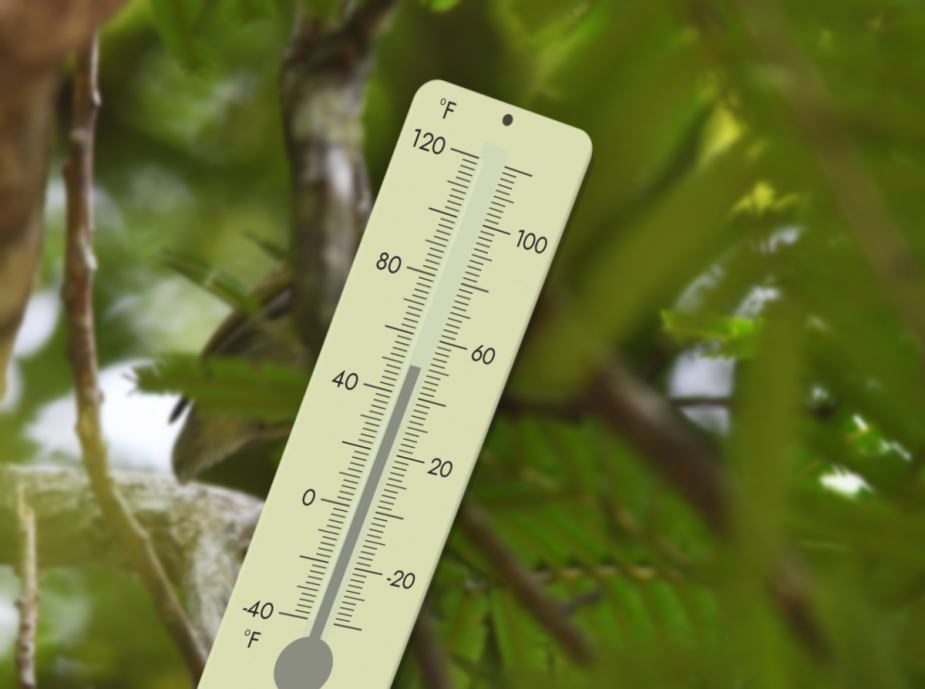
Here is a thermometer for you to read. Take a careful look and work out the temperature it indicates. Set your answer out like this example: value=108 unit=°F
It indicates value=50 unit=°F
